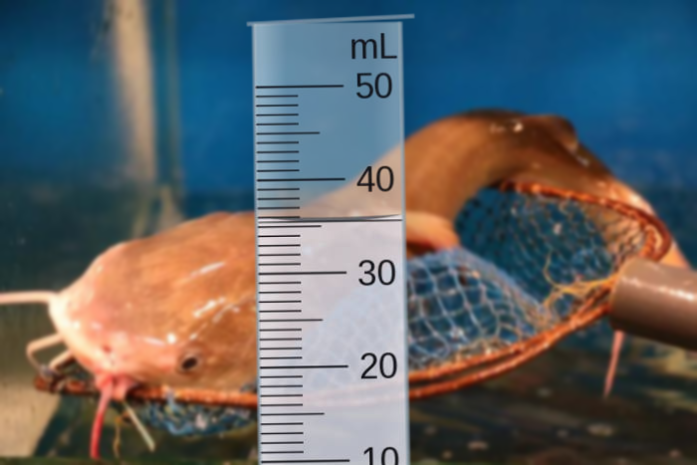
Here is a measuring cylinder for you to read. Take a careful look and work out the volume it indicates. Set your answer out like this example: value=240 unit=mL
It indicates value=35.5 unit=mL
